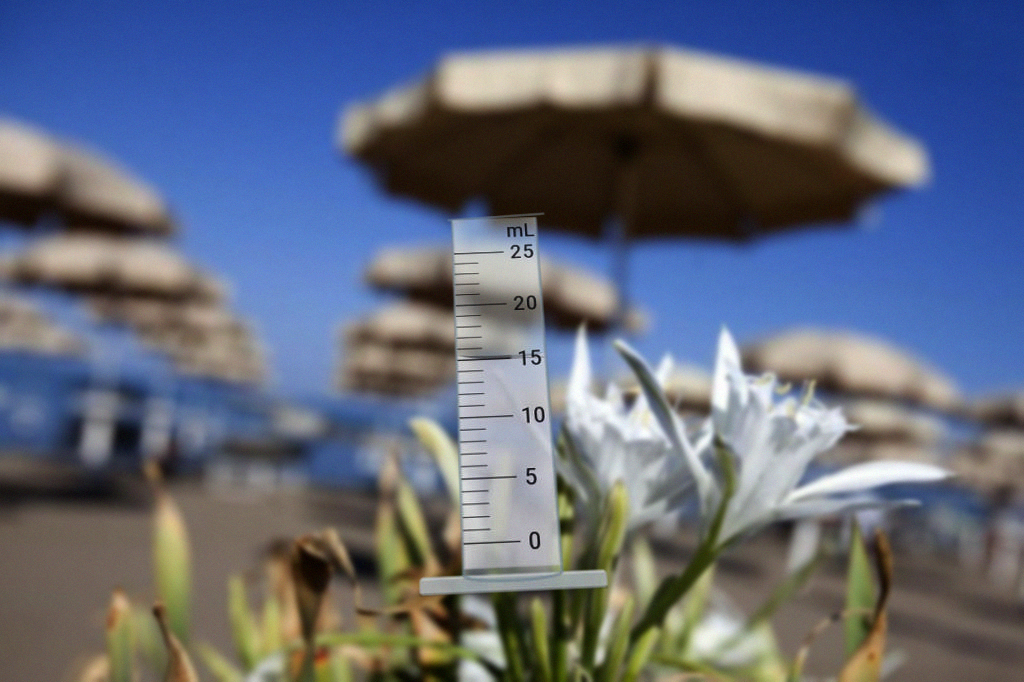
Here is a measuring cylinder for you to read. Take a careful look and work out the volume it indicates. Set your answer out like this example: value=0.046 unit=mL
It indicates value=15 unit=mL
